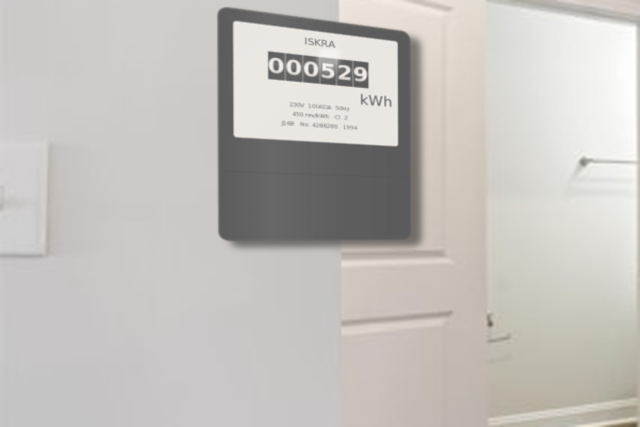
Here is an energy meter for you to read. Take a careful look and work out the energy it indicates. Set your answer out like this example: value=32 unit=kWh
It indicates value=529 unit=kWh
